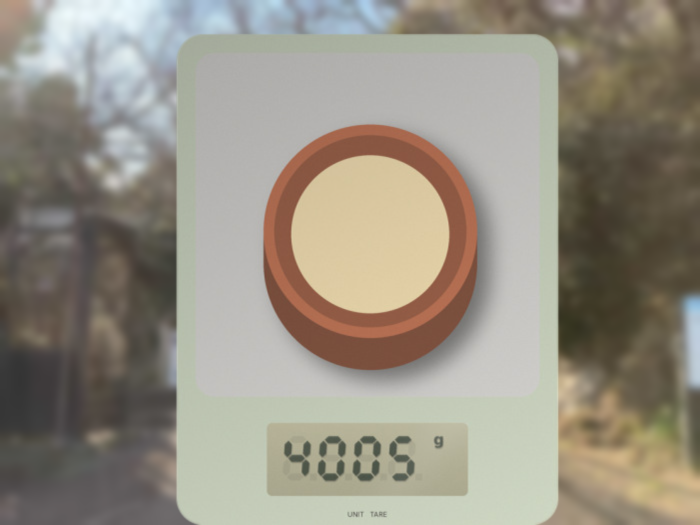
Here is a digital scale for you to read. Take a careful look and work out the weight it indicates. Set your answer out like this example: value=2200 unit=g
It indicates value=4005 unit=g
